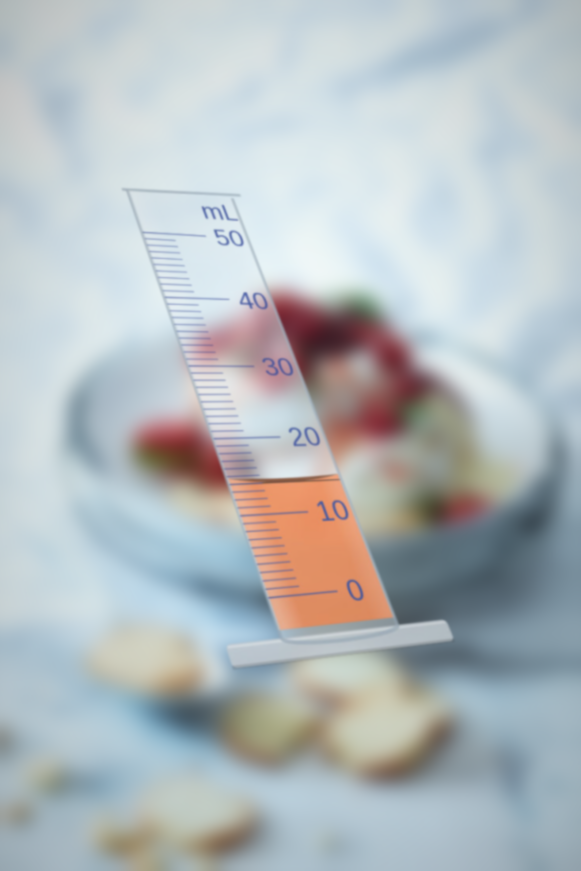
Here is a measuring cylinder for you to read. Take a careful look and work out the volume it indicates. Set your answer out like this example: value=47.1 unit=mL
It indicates value=14 unit=mL
